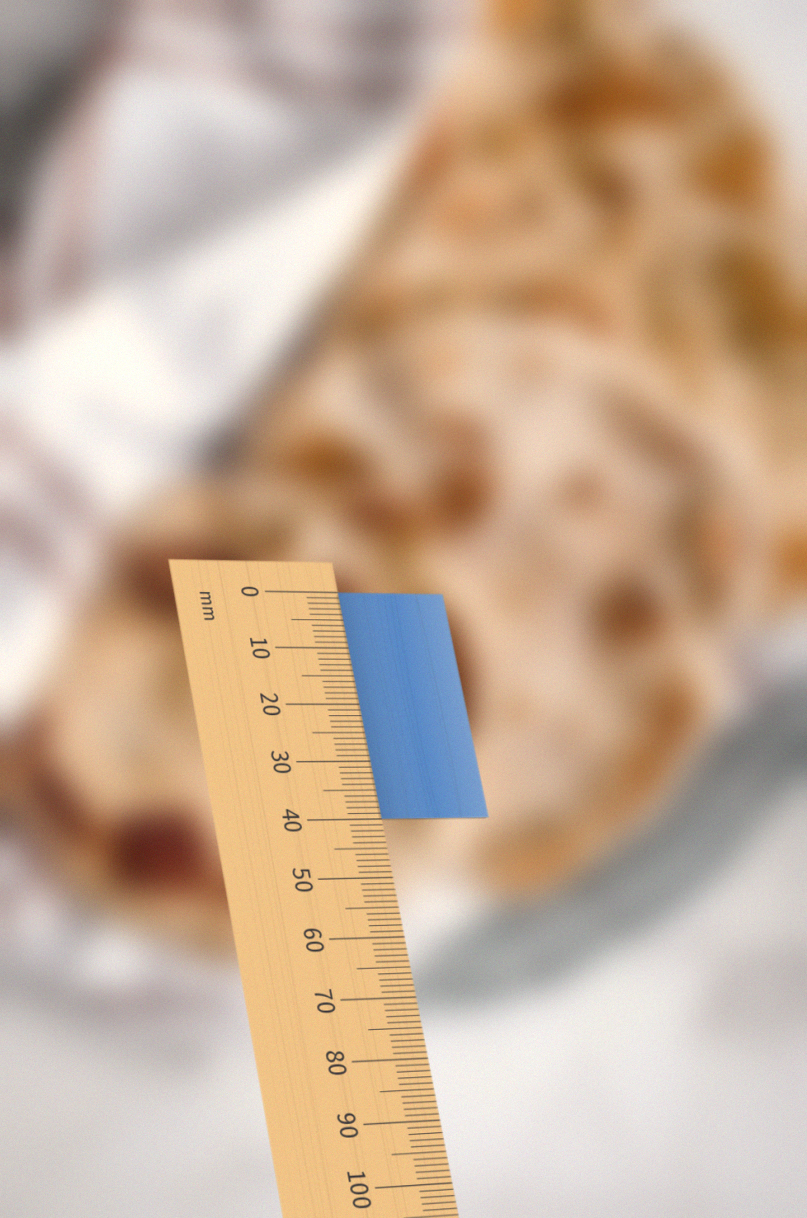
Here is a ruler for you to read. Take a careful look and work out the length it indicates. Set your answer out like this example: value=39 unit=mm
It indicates value=40 unit=mm
